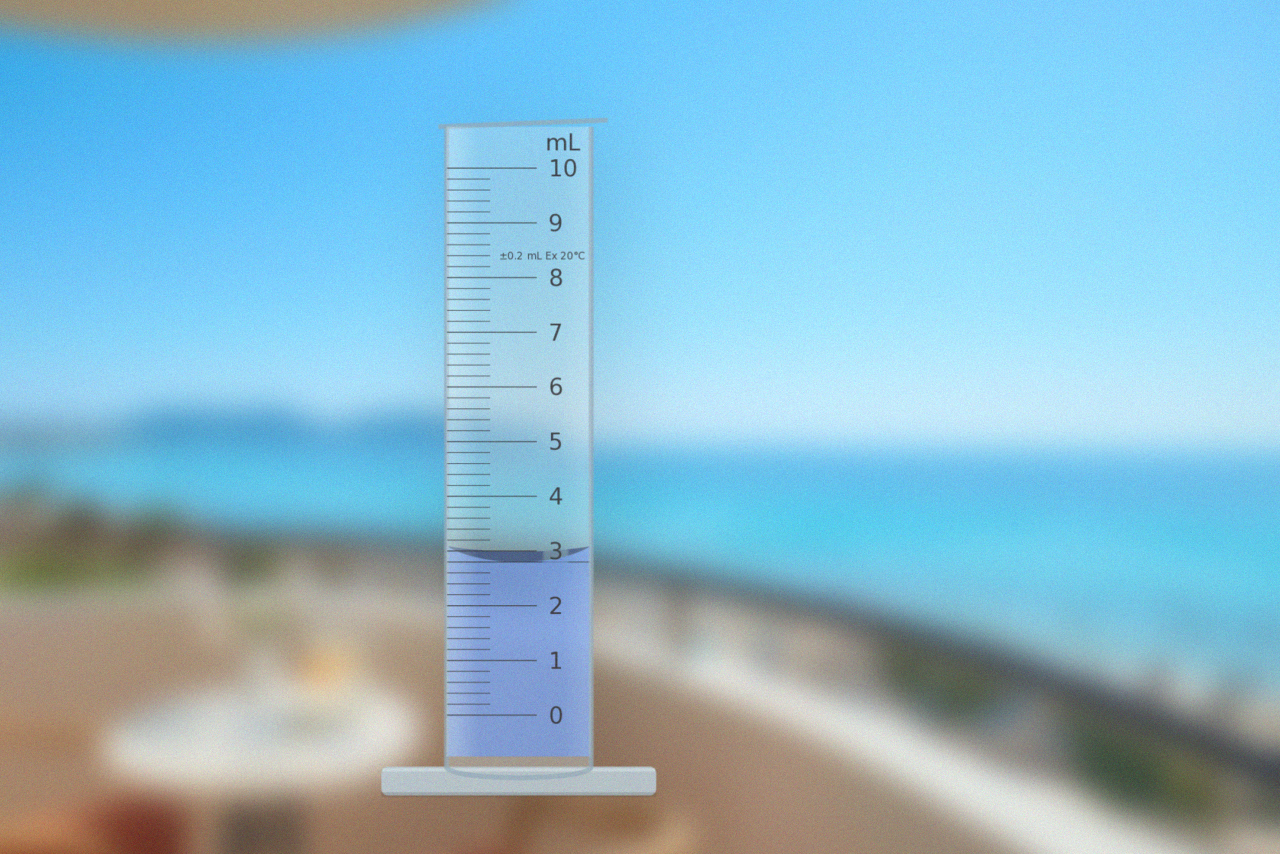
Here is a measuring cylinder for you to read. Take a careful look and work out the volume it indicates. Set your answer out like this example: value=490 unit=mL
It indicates value=2.8 unit=mL
